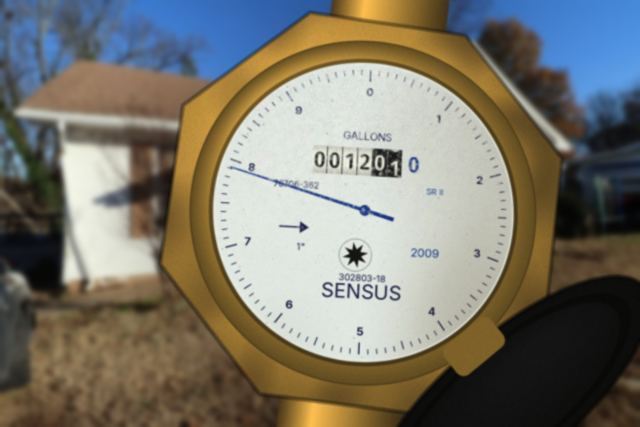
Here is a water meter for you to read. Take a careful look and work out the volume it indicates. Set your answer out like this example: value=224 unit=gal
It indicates value=12007.9 unit=gal
